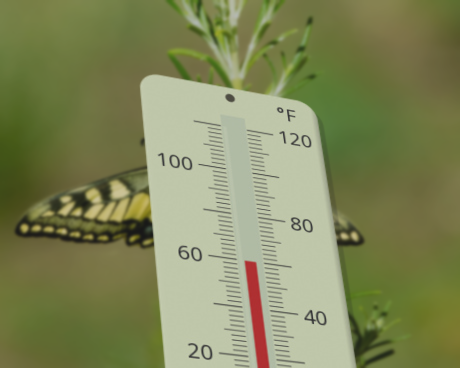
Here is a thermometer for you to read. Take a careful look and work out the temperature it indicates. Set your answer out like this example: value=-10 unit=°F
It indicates value=60 unit=°F
